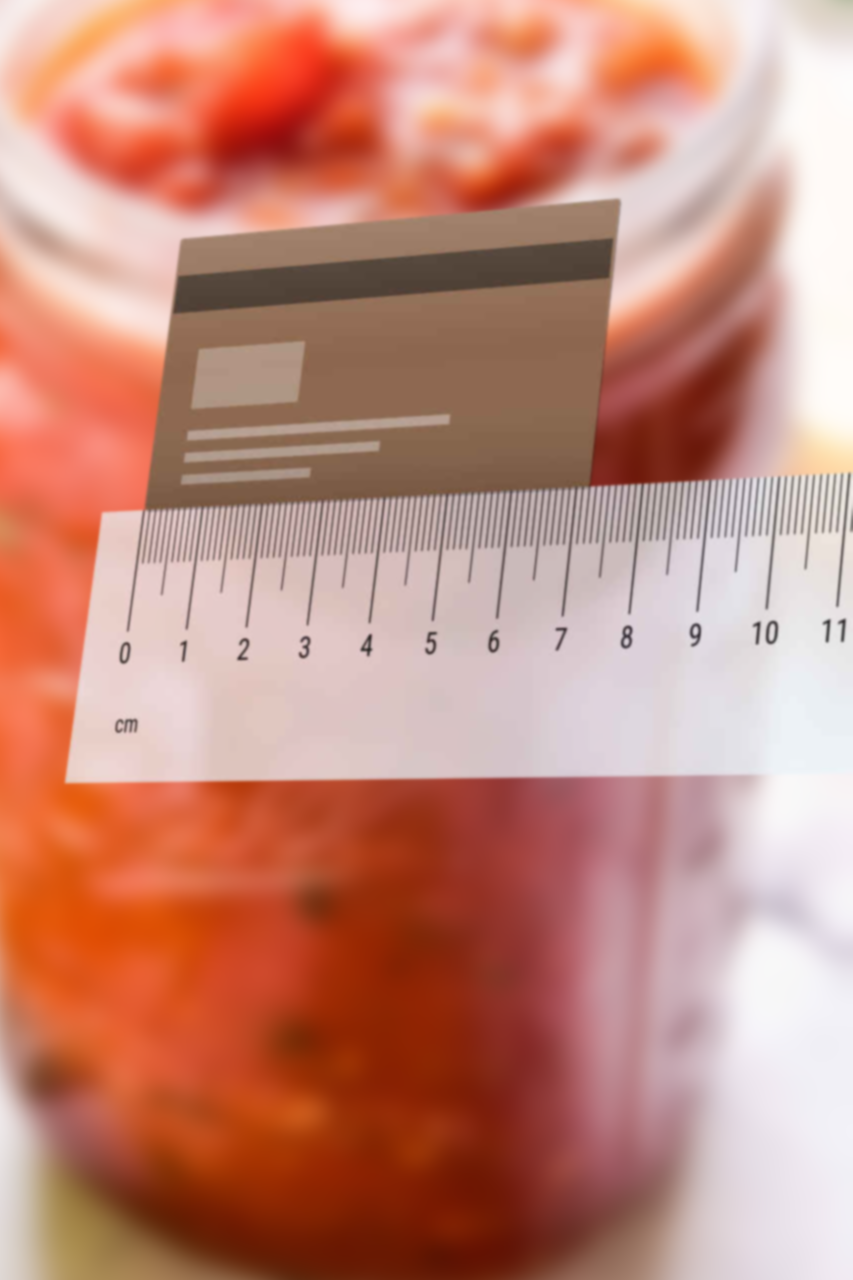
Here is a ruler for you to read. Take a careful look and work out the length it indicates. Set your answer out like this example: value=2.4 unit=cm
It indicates value=7.2 unit=cm
